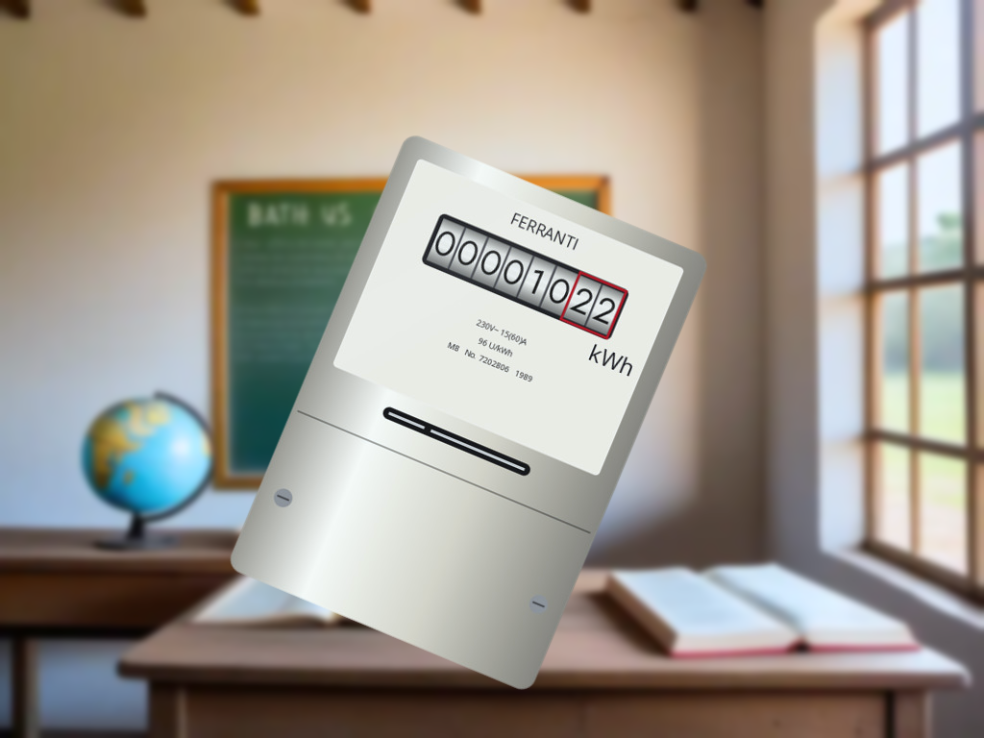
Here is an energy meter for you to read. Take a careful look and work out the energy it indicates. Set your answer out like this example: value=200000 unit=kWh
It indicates value=10.22 unit=kWh
